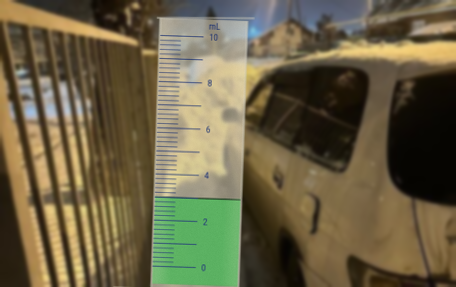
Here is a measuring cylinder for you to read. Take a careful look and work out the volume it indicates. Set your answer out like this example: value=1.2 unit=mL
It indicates value=3 unit=mL
